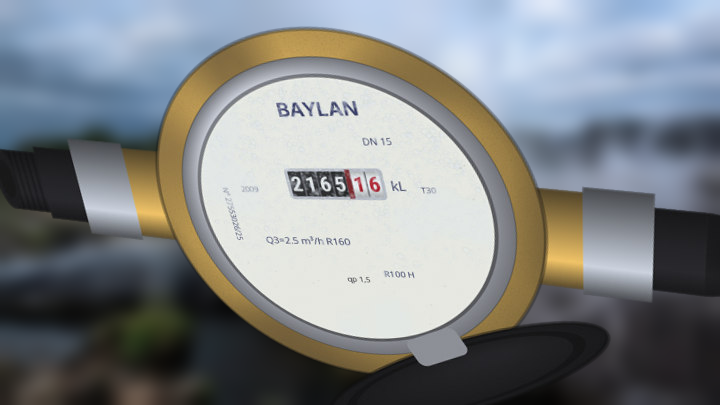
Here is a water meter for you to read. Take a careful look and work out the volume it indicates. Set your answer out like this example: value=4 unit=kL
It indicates value=2165.16 unit=kL
